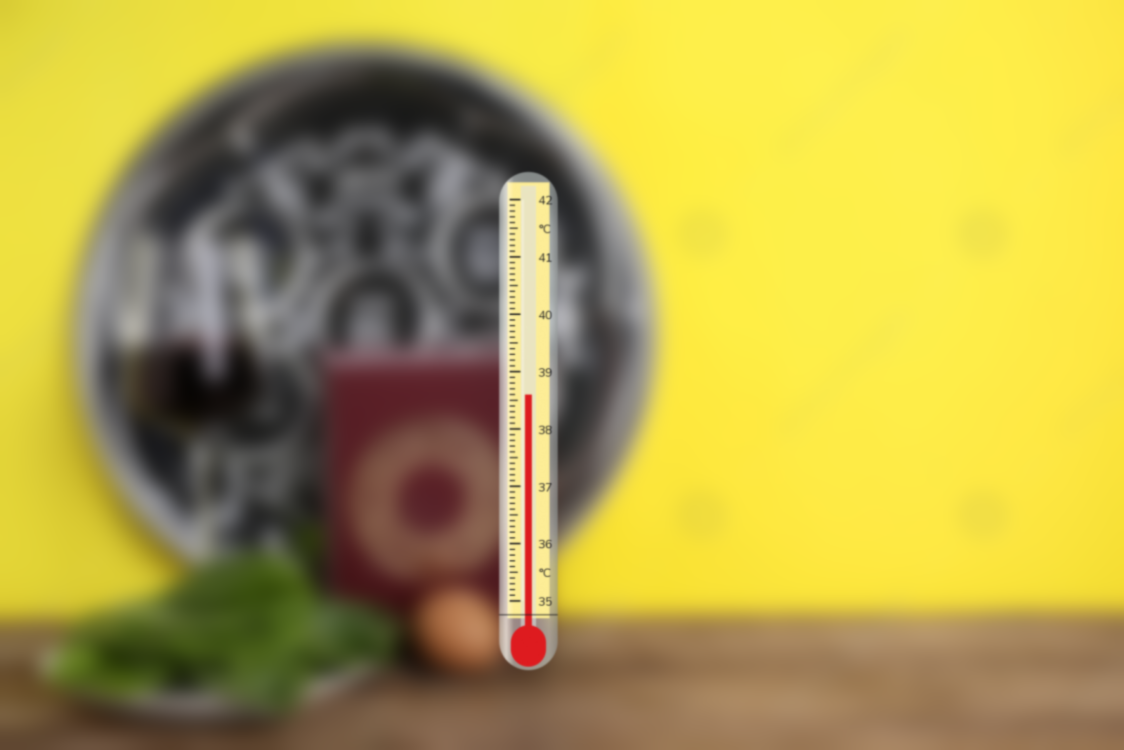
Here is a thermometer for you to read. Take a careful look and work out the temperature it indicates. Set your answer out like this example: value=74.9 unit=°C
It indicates value=38.6 unit=°C
